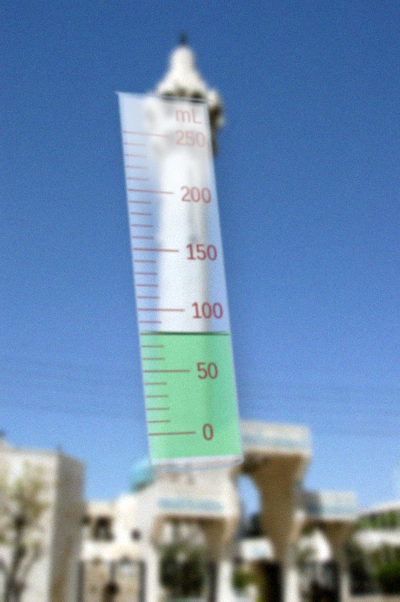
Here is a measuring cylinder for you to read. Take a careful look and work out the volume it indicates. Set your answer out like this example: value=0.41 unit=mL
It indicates value=80 unit=mL
